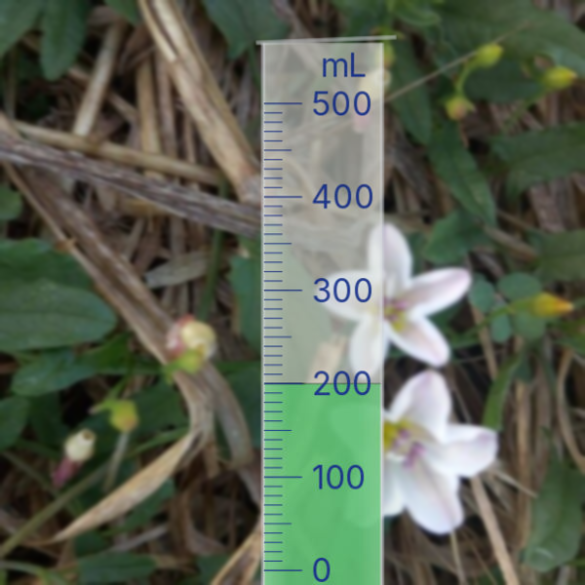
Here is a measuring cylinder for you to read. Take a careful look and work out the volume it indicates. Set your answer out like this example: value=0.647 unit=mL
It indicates value=200 unit=mL
